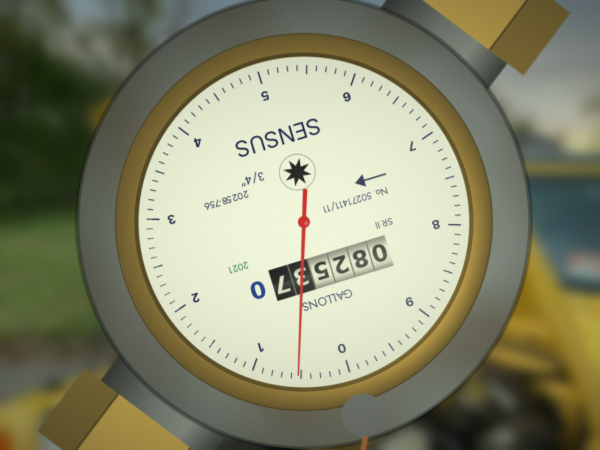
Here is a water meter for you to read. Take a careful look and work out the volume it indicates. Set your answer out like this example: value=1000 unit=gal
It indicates value=825370.5 unit=gal
